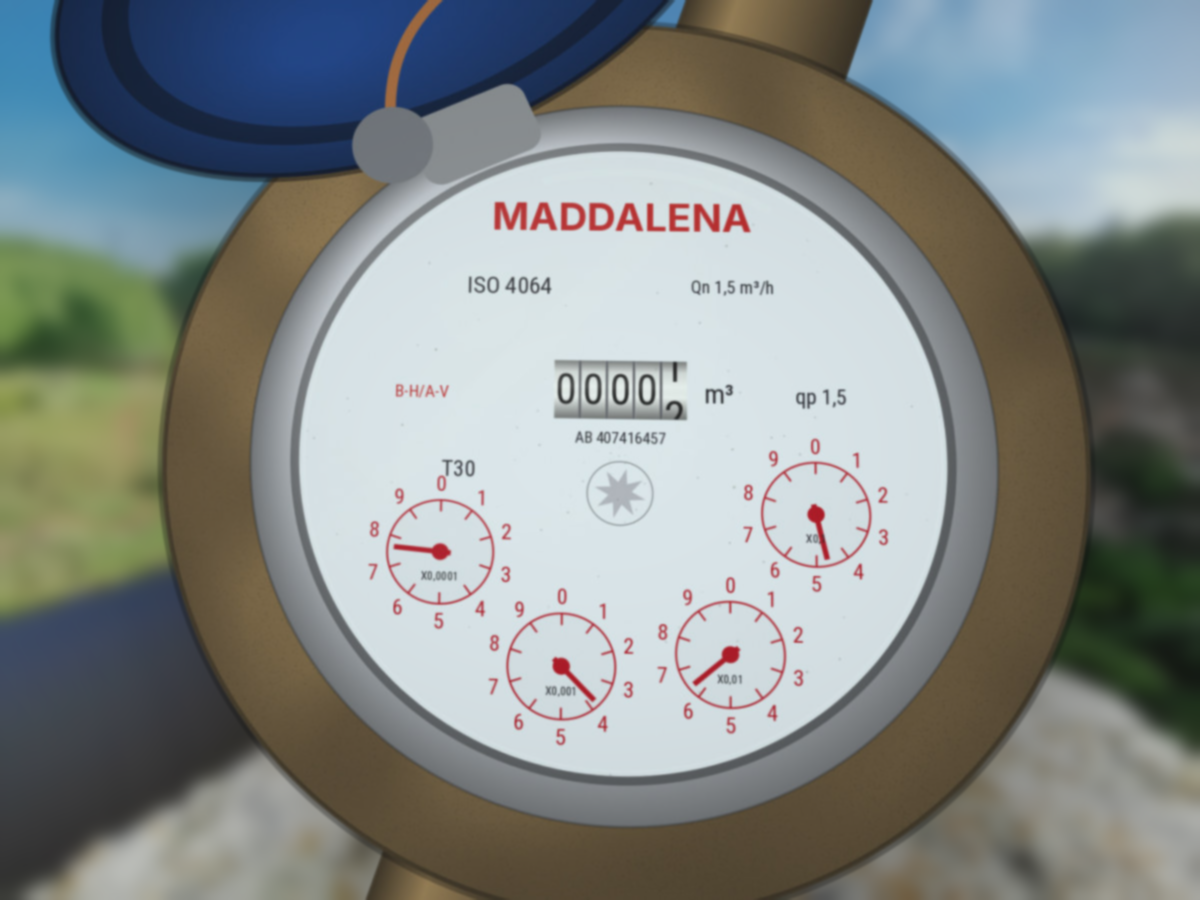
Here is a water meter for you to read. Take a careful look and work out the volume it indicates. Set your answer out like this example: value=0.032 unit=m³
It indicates value=1.4637 unit=m³
